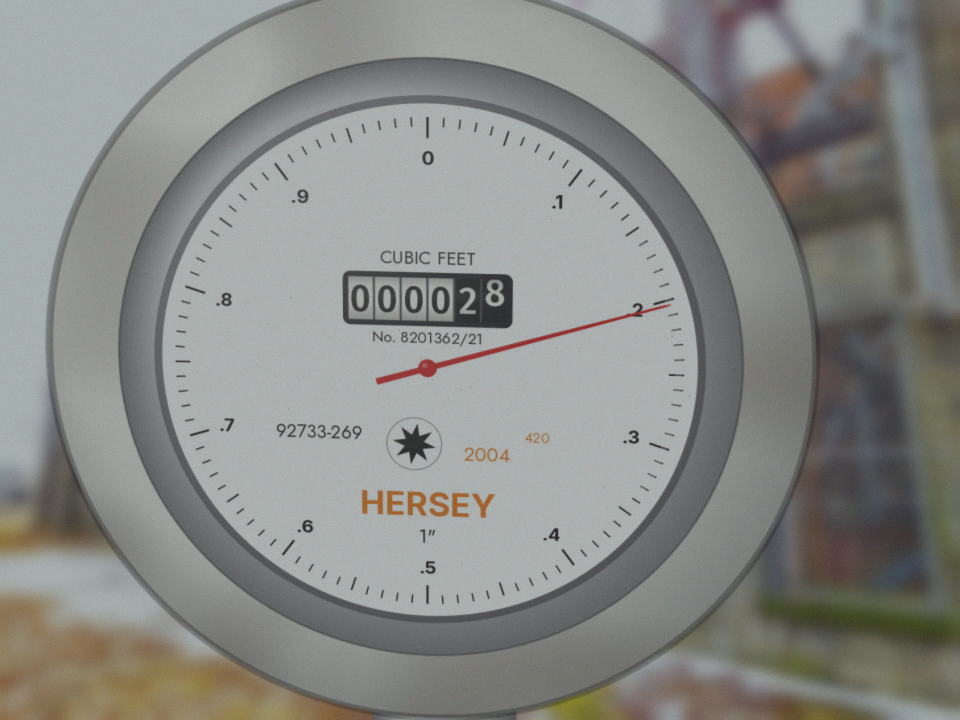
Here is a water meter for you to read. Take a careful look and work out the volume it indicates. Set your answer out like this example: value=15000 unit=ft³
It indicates value=28.20 unit=ft³
